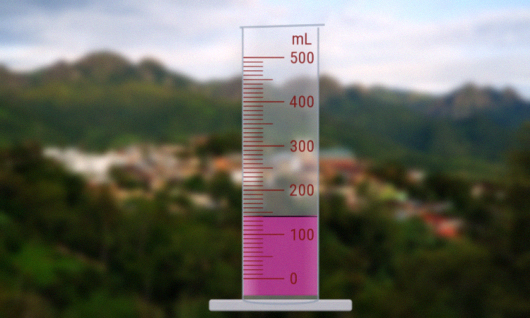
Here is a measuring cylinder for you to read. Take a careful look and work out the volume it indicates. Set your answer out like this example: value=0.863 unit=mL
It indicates value=140 unit=mL
